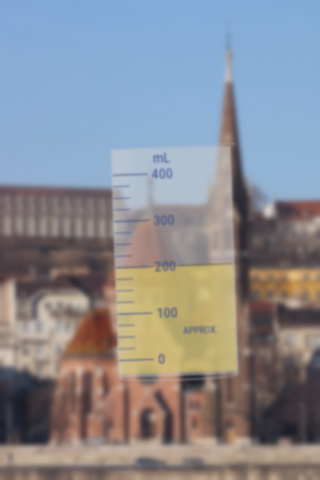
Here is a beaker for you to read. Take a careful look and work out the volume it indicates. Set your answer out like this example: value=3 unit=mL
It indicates value=200 unit=mL
